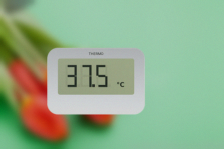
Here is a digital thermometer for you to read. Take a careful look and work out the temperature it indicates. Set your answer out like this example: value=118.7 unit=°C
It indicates value=37.5 unit=°C
